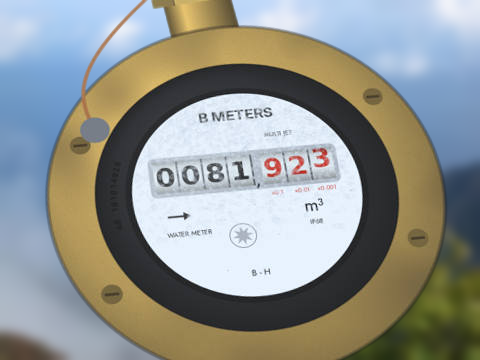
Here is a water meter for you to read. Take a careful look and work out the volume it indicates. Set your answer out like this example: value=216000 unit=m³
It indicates value=81.923 unit=m³
